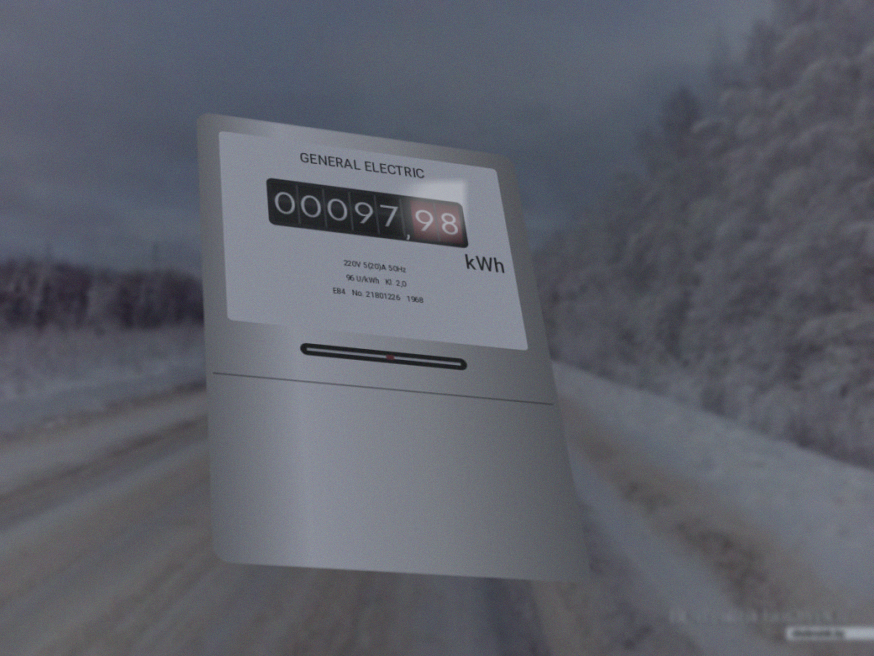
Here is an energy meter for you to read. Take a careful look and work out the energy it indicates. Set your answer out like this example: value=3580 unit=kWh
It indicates value=97.98 unit=kWh
